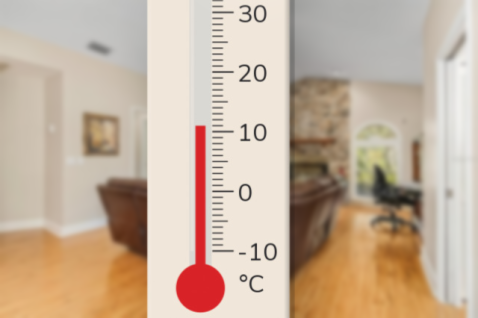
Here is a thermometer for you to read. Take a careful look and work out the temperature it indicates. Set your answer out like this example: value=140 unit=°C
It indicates value=11 unit=°C
